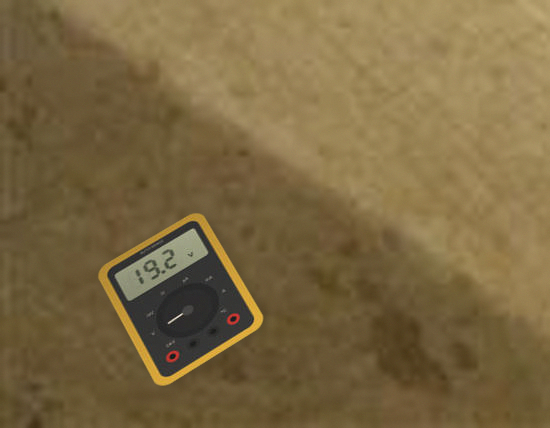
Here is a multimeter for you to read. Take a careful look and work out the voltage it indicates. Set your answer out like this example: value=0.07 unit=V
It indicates value=19.2 unit=V
